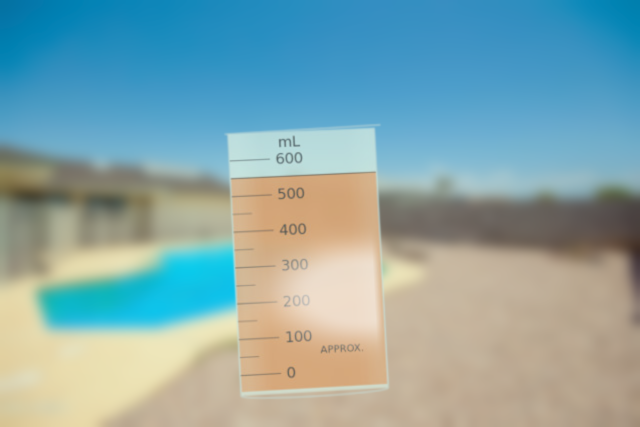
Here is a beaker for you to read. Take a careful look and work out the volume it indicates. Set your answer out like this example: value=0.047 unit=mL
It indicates value=550 unit=mL
